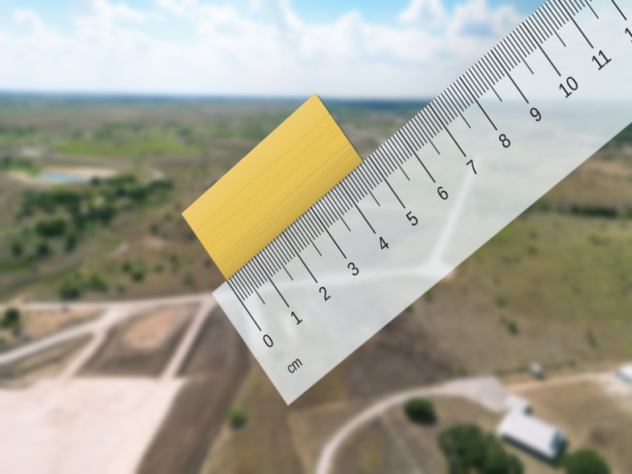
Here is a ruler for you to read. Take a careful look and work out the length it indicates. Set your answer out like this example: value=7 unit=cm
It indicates value=4.8 unit=cm
